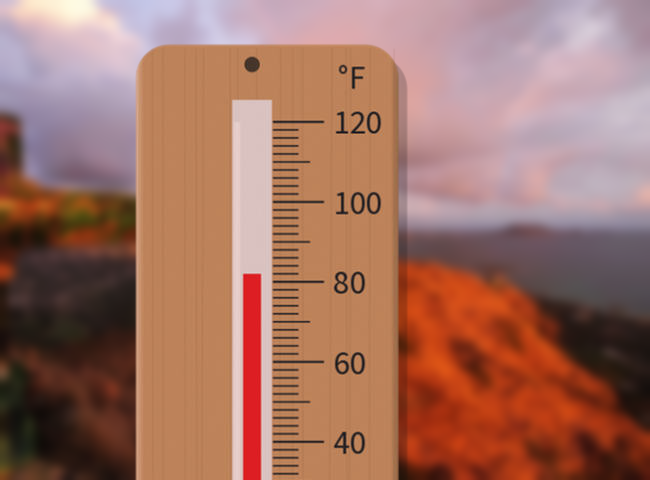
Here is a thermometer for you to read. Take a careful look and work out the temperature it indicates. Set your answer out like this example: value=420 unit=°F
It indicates value=82 unit=°F
